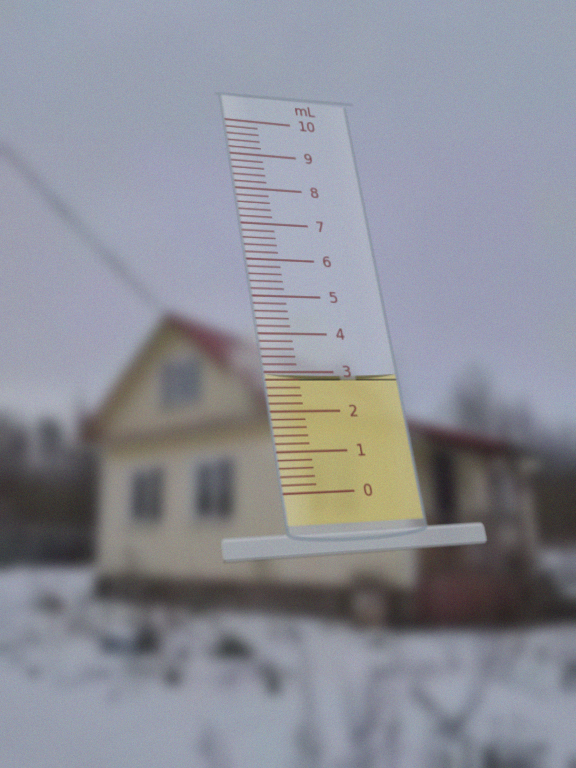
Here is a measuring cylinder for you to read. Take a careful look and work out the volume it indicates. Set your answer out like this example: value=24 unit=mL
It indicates value=2.8 unit=mL
